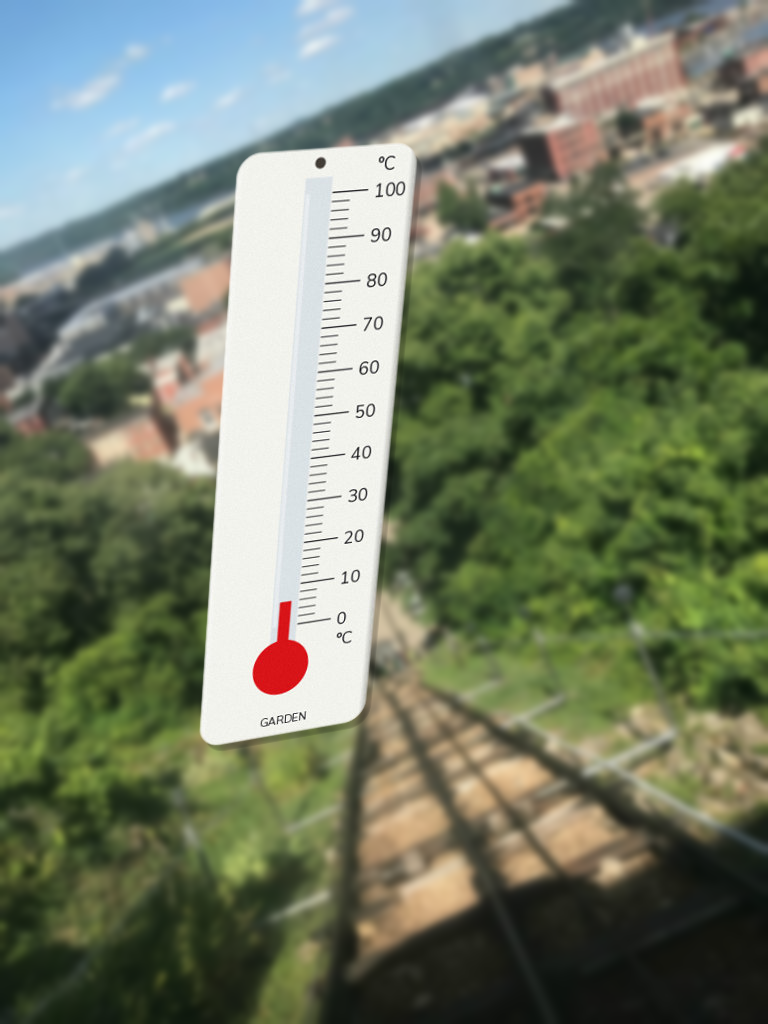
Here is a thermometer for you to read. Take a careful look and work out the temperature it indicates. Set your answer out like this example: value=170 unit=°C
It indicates value=6 unit=°C
